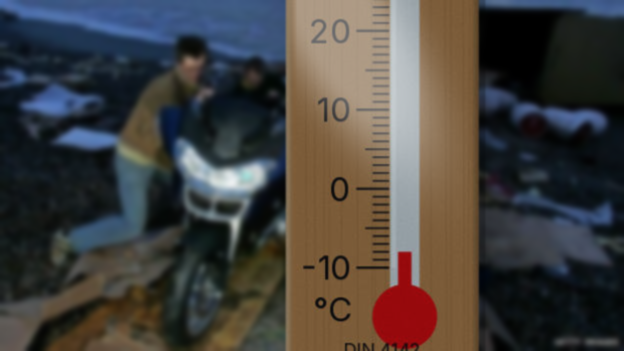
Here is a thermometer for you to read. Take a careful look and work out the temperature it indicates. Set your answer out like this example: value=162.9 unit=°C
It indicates value=-8 unit=°C
